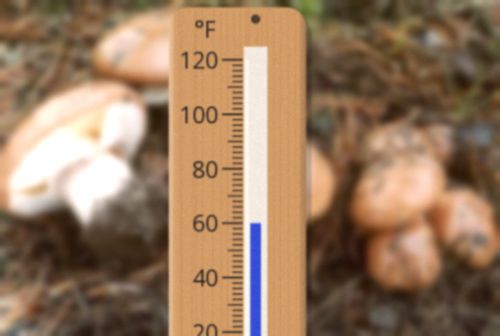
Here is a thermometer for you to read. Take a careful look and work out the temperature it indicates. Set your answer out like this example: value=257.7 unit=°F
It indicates value=60 unit=°F
